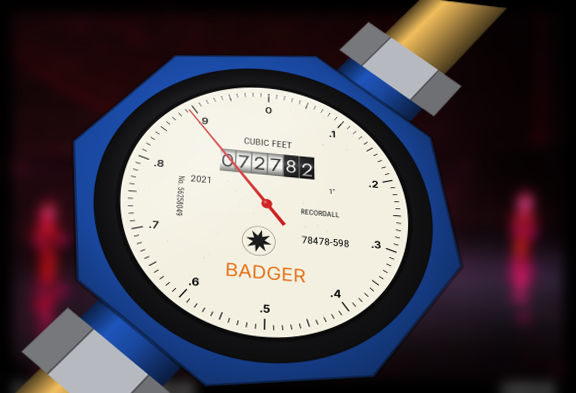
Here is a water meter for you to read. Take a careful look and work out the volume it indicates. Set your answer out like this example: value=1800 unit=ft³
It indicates value=72781.89 unit=ft³
